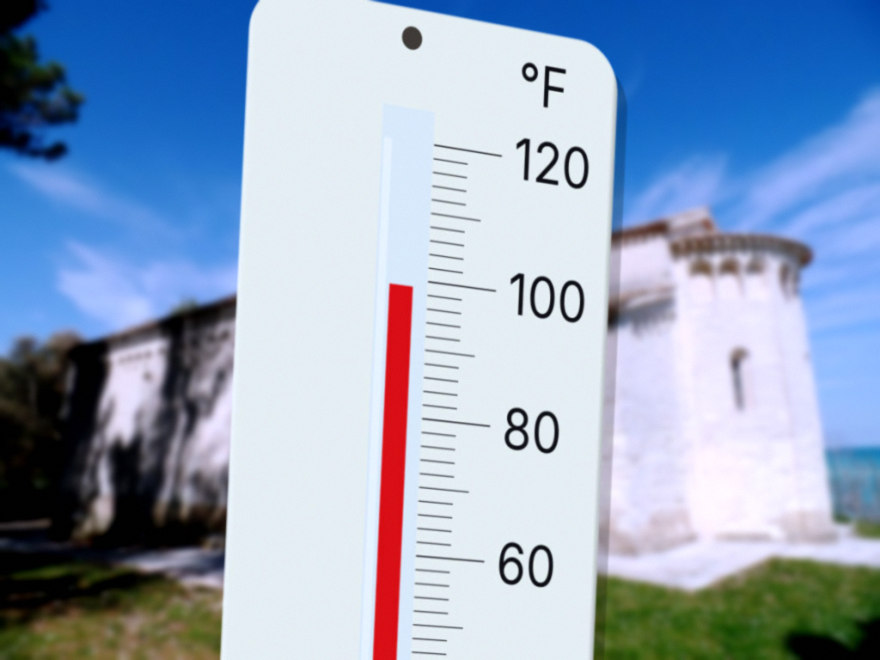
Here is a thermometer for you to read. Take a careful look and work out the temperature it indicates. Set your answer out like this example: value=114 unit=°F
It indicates value=99 unit=°F
